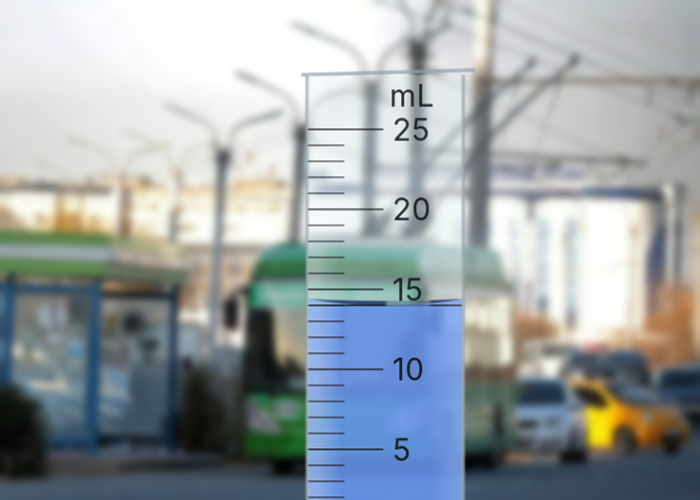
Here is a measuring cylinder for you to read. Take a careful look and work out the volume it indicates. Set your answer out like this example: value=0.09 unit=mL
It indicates value=14 unit=mL
